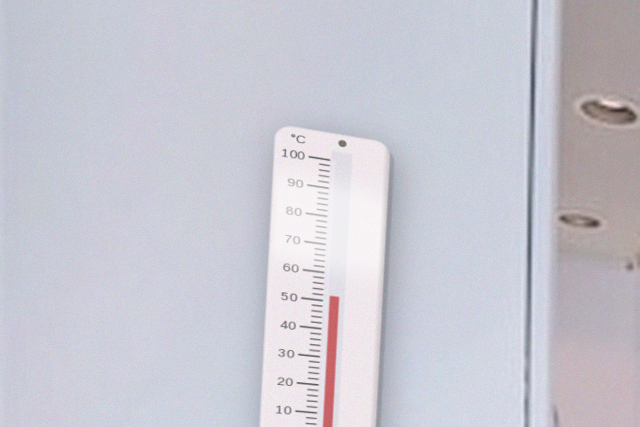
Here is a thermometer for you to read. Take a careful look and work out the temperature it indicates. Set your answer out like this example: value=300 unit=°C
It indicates value=52 unit=°C
